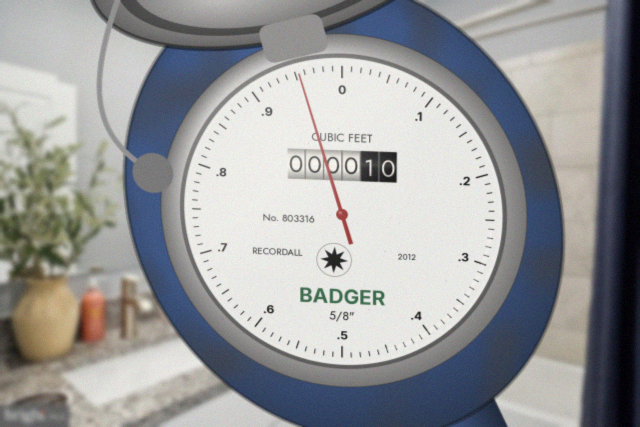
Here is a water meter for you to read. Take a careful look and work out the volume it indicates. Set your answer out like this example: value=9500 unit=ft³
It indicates value=9.95 unit=ft³
